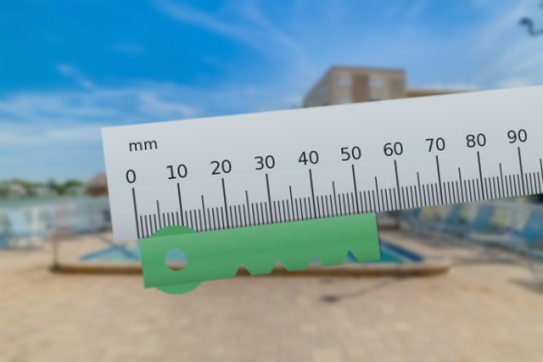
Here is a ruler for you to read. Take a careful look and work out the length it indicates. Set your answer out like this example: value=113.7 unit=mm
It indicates value=54 unit=mm
